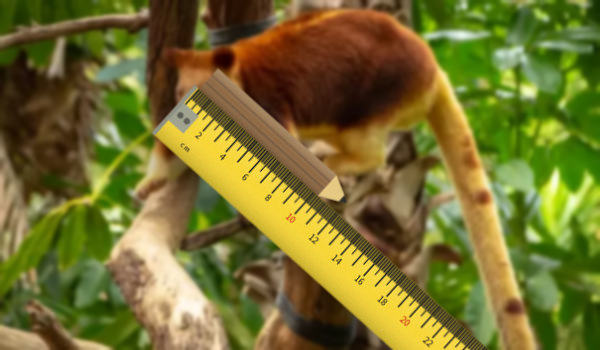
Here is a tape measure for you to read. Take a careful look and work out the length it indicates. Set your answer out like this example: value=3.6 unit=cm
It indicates value=12 unit=cm
